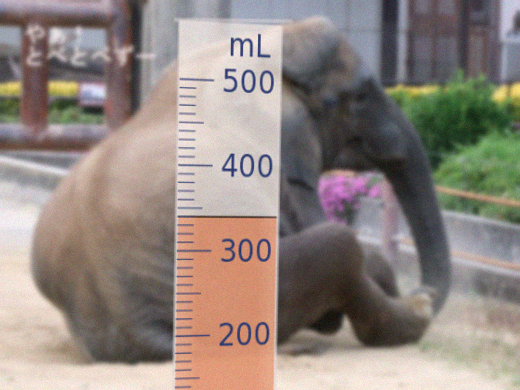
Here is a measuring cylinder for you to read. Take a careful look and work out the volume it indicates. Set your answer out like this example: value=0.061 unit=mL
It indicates value=340 unit=mL
